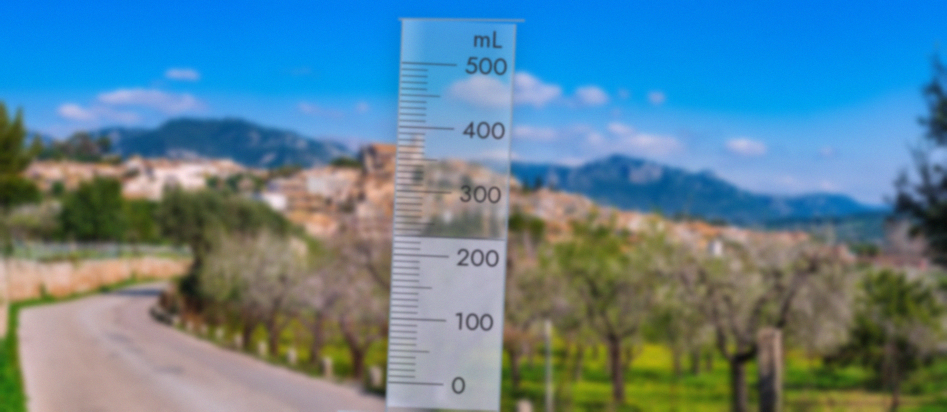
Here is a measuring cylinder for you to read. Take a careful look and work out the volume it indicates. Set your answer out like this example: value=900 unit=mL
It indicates value=230 unit=mL
